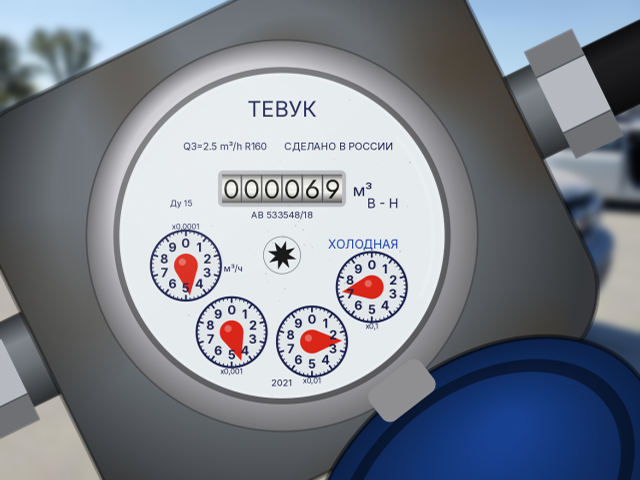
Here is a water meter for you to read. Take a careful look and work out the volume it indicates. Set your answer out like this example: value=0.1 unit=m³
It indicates value=69.7244 unit=m³
